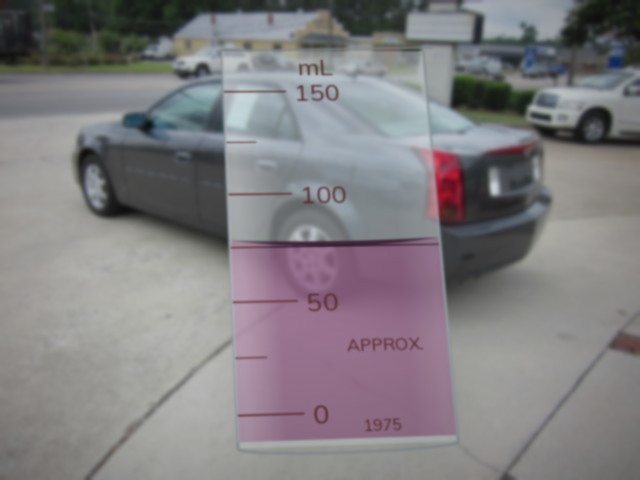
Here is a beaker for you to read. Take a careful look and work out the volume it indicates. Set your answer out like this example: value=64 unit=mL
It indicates value=75 unit=mL
